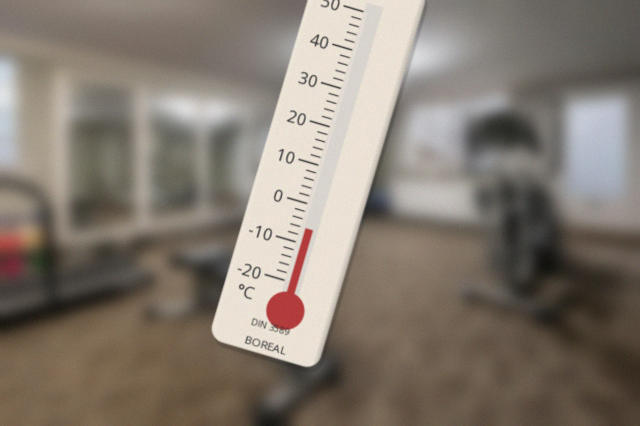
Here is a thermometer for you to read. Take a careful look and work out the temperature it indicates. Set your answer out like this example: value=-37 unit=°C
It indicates value=-6 unit=°C
